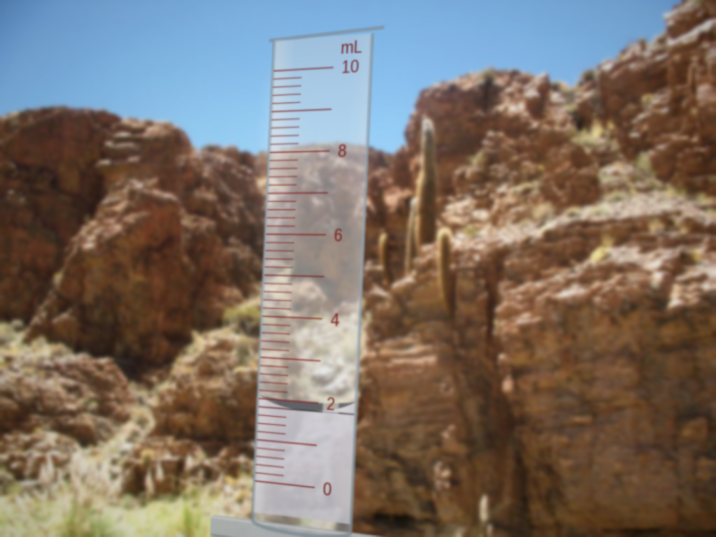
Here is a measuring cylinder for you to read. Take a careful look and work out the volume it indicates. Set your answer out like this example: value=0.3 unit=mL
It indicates value=1.8 unit=mL
